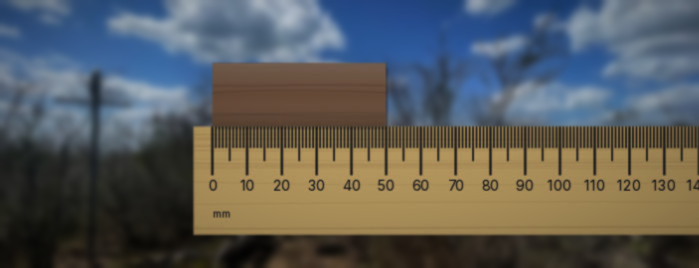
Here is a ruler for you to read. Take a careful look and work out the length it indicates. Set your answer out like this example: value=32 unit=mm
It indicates value=50 unit=mm
